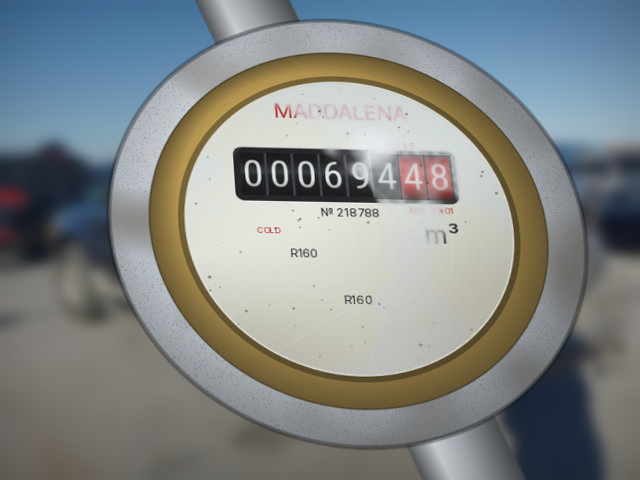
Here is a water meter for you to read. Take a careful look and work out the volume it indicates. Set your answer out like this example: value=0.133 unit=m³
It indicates value=694.48 unit=m³
